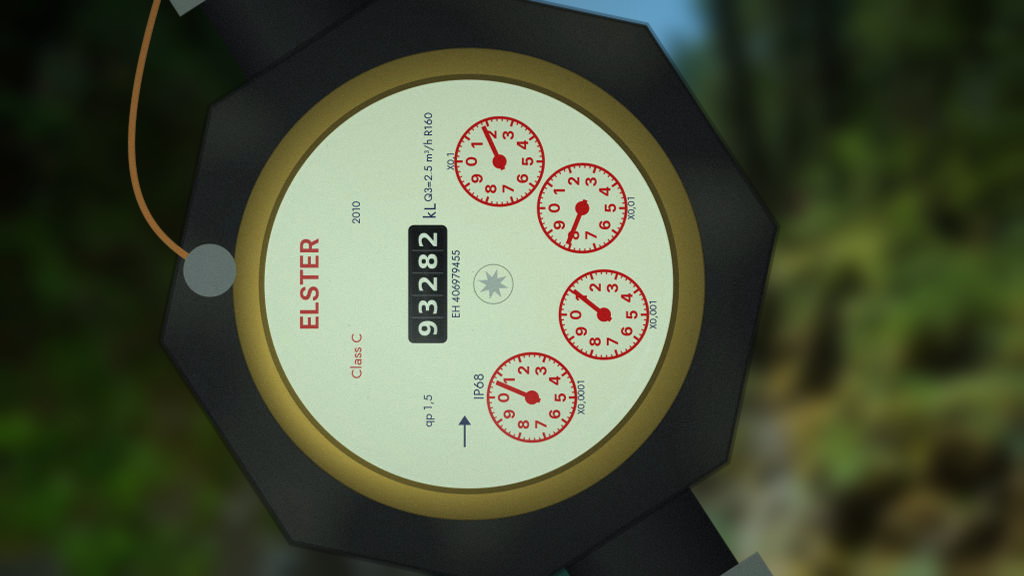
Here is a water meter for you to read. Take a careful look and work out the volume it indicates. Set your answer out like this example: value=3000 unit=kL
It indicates value=93282.1810 unit=kL
